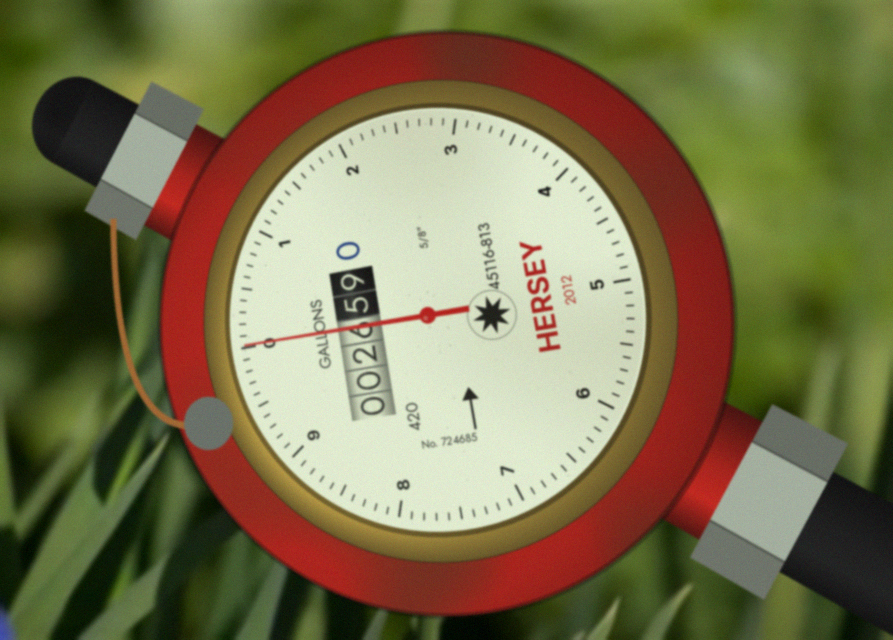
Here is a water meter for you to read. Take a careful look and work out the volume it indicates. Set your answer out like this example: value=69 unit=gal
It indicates value=26590.0 unit=gal
